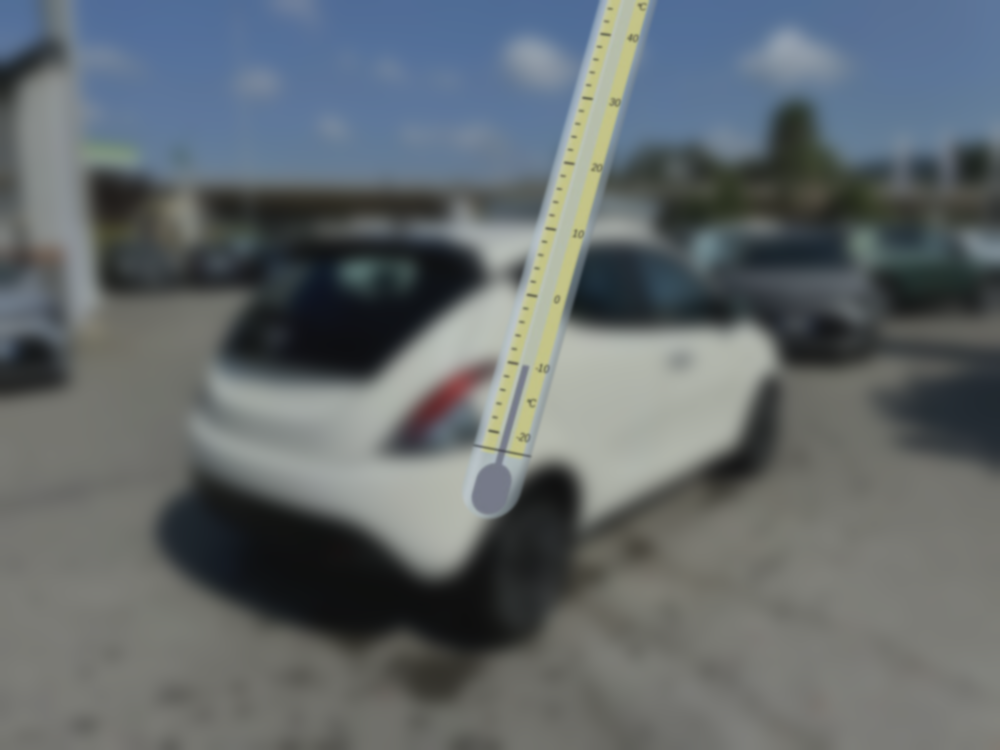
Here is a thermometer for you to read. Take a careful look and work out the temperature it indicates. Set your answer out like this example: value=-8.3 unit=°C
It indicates value=-10 unit=°C
